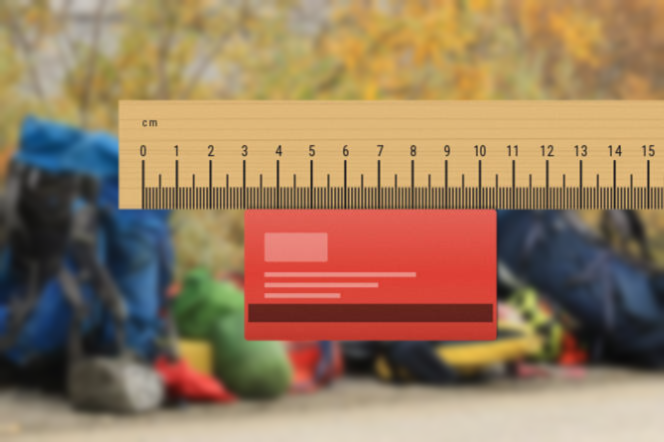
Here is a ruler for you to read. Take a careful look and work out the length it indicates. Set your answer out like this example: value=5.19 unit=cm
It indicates value=7.5 unit=cm
